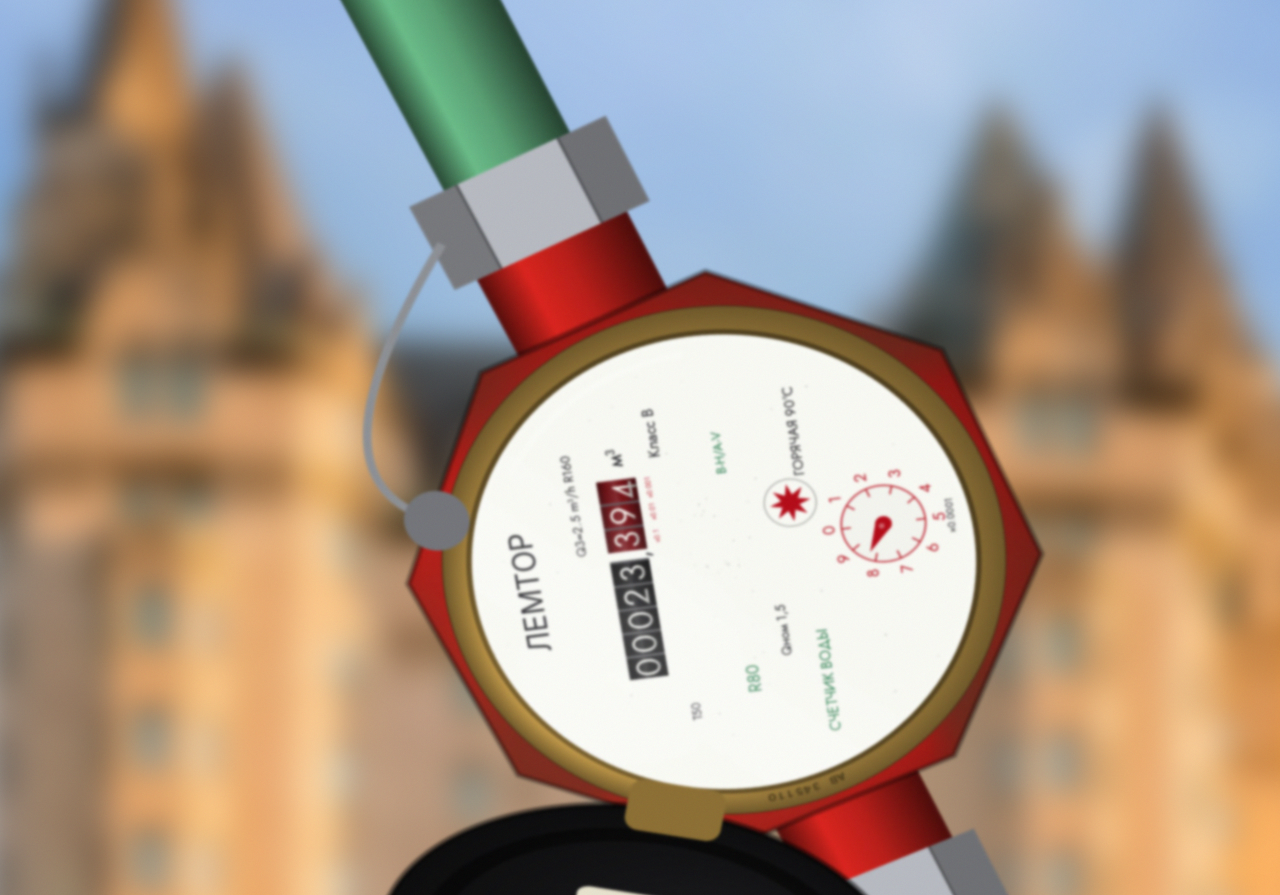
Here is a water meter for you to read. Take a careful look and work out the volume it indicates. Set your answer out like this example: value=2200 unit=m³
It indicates value=23.3938 unit=m³
